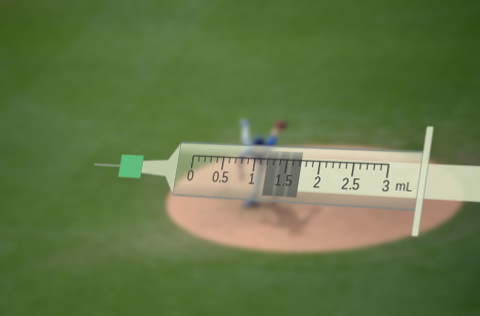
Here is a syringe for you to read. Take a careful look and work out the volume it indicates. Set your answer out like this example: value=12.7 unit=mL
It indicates value=1.2 unit=mL
